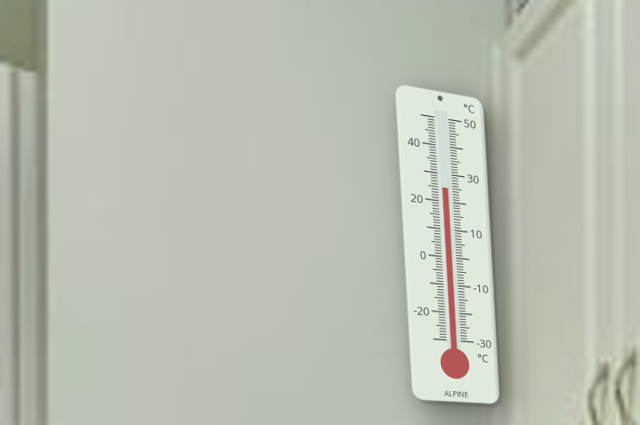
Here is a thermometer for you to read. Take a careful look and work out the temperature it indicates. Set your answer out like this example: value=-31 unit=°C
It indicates value=25 unit=°C
